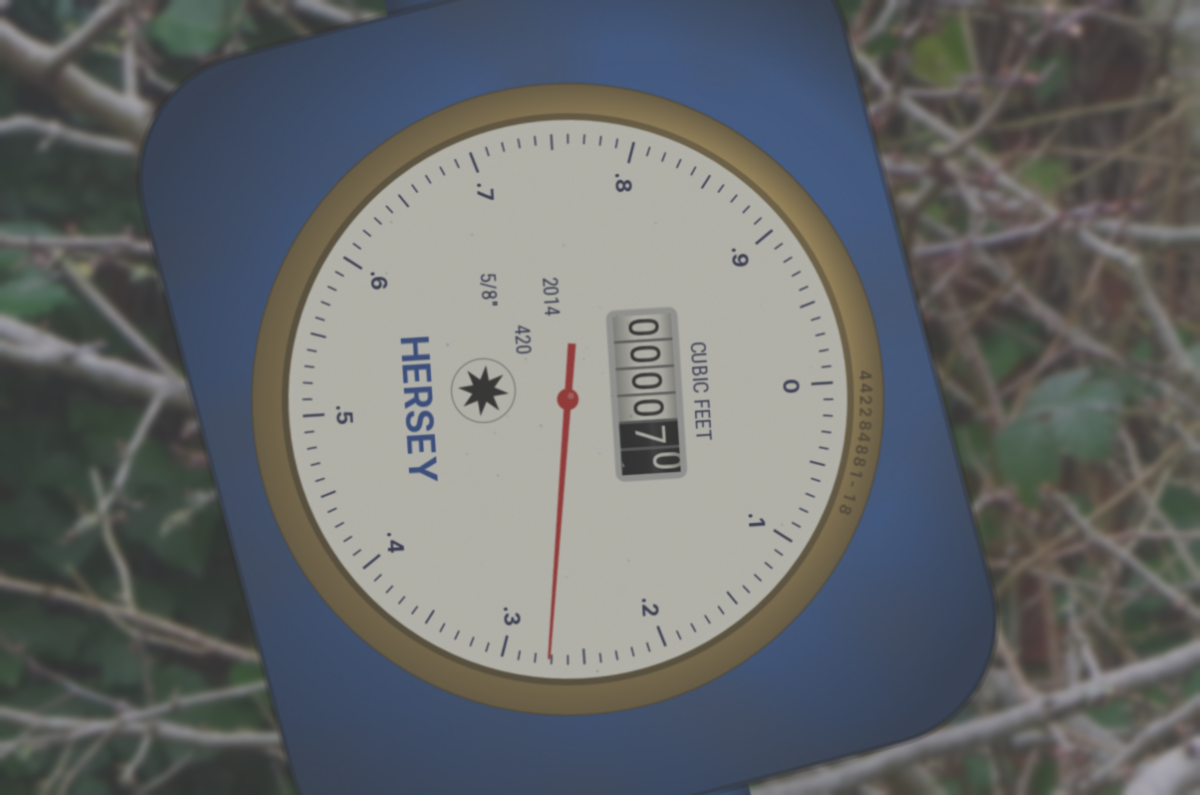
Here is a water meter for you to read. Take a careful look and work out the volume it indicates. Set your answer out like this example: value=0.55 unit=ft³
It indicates value=70.27 unit=ft³
